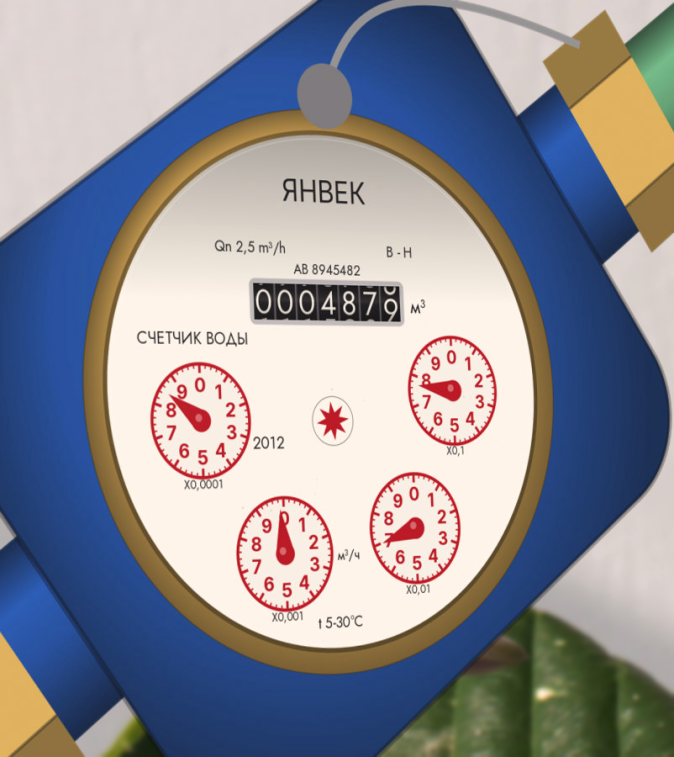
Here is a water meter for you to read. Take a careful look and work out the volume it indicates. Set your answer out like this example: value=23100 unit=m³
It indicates value=4878.7698 unit=m³
